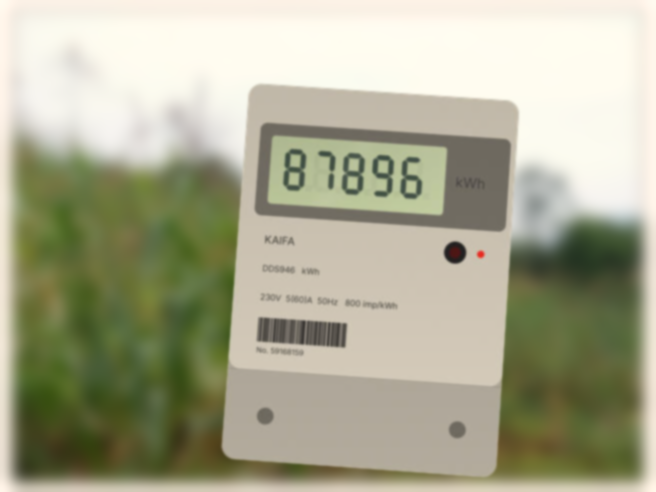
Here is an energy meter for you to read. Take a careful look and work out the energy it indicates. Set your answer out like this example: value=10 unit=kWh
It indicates value=87896 unit=kWh
